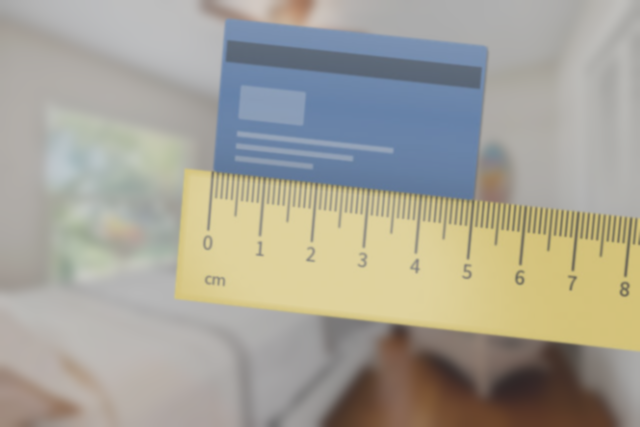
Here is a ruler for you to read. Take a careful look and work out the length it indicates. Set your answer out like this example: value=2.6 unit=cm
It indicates value=5 unit=cm
